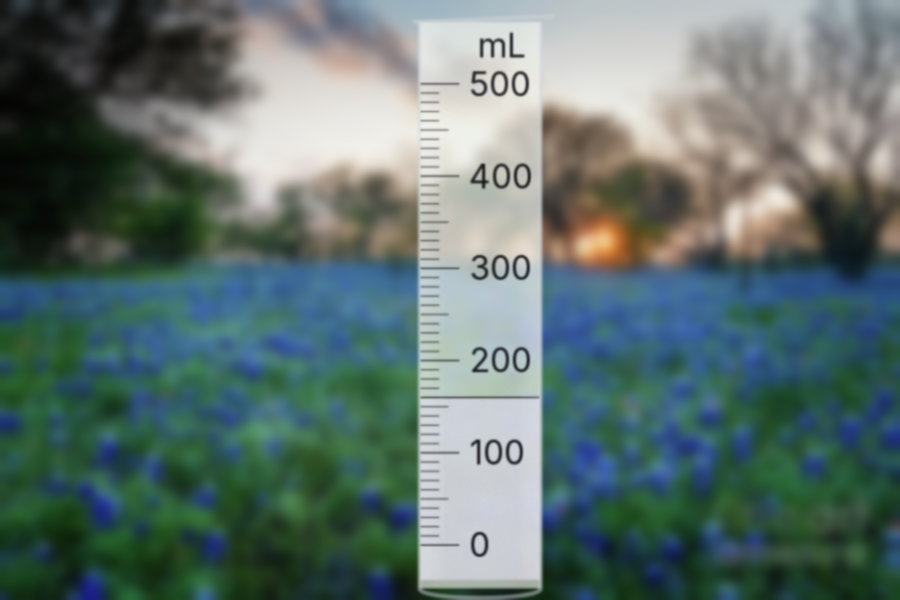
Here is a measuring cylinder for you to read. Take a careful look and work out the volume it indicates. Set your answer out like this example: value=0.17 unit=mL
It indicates value=160 unit=mL
